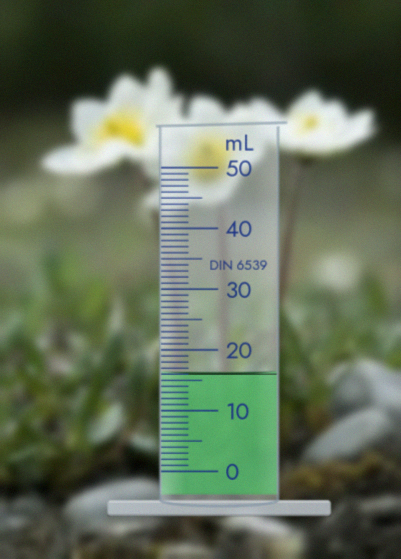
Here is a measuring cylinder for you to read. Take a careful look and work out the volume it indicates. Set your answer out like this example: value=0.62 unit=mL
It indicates value=16 unit=mL
